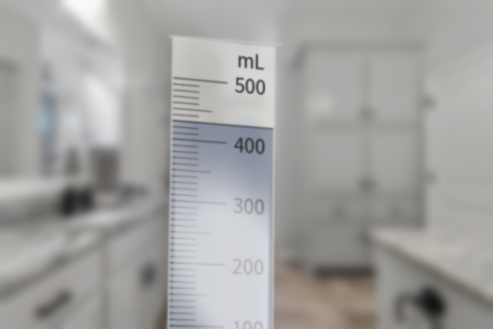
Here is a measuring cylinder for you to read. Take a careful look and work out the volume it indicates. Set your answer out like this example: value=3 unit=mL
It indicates value=430 unit=mL
